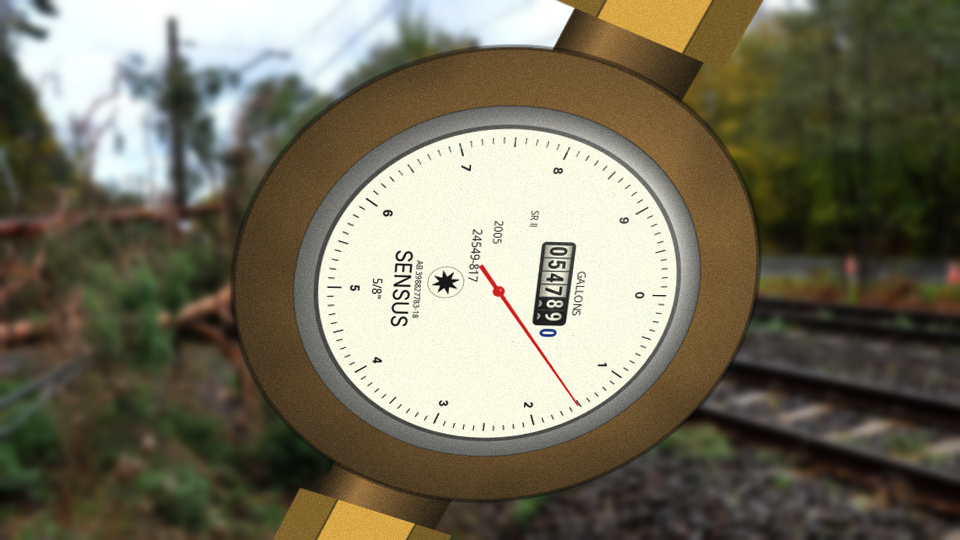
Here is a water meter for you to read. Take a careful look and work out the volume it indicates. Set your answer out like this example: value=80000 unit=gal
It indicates value=547891.5 unit=gal
